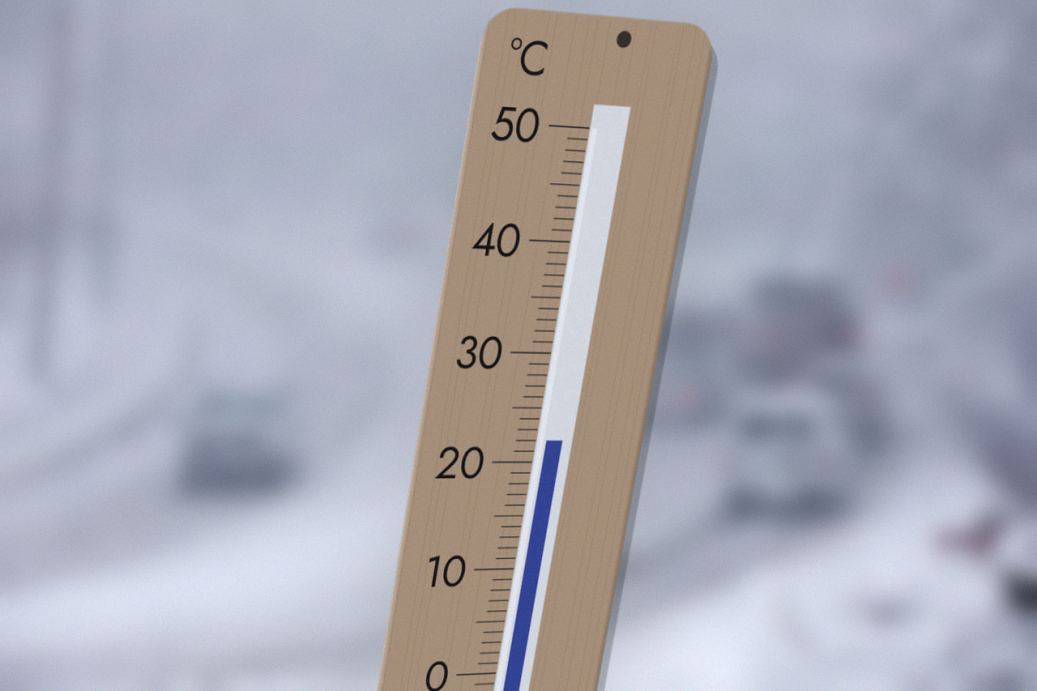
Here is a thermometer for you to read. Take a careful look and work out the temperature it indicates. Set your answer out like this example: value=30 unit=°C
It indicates value=22 unit=°C
